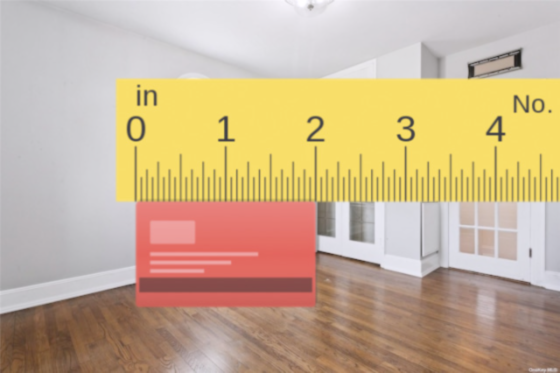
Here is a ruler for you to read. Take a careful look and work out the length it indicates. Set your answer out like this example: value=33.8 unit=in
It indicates value=2 unit=in
